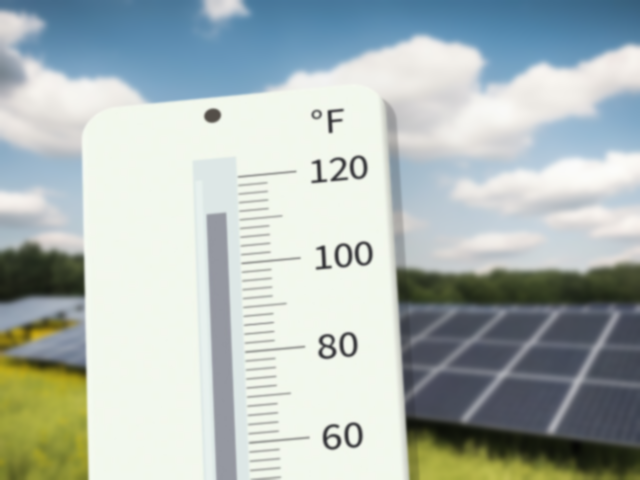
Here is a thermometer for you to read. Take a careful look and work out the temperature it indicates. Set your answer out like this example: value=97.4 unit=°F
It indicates value=112 unit=°F
